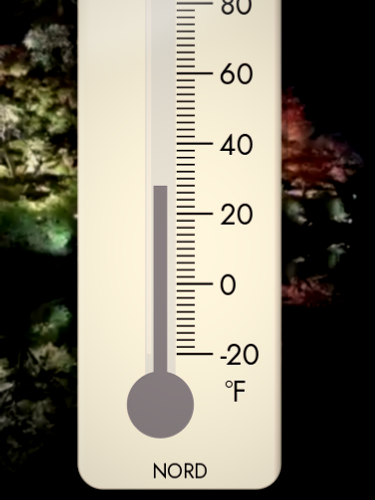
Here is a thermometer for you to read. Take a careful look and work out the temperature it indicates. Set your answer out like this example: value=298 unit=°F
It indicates value=28 unit=°F
